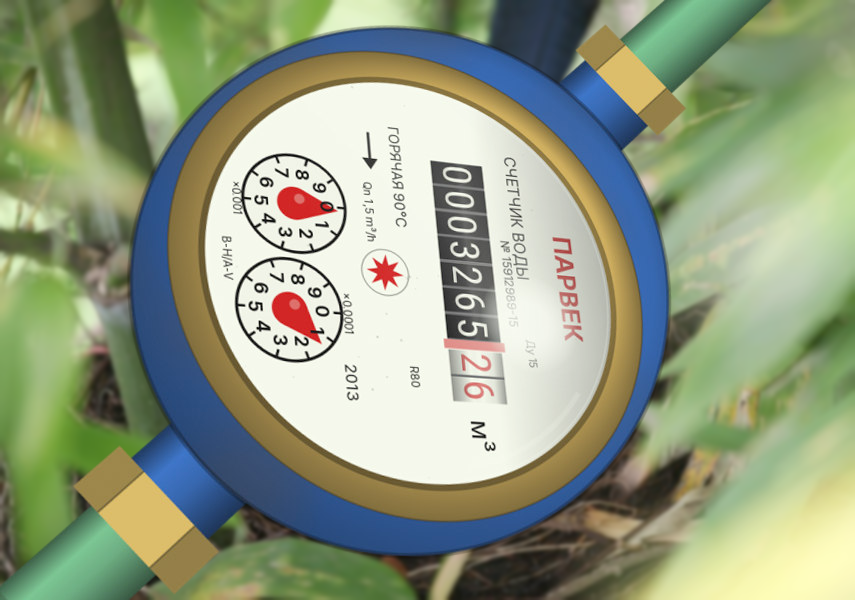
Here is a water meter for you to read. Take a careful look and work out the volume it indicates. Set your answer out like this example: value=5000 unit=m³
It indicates value=3265.2601 unit=m³
